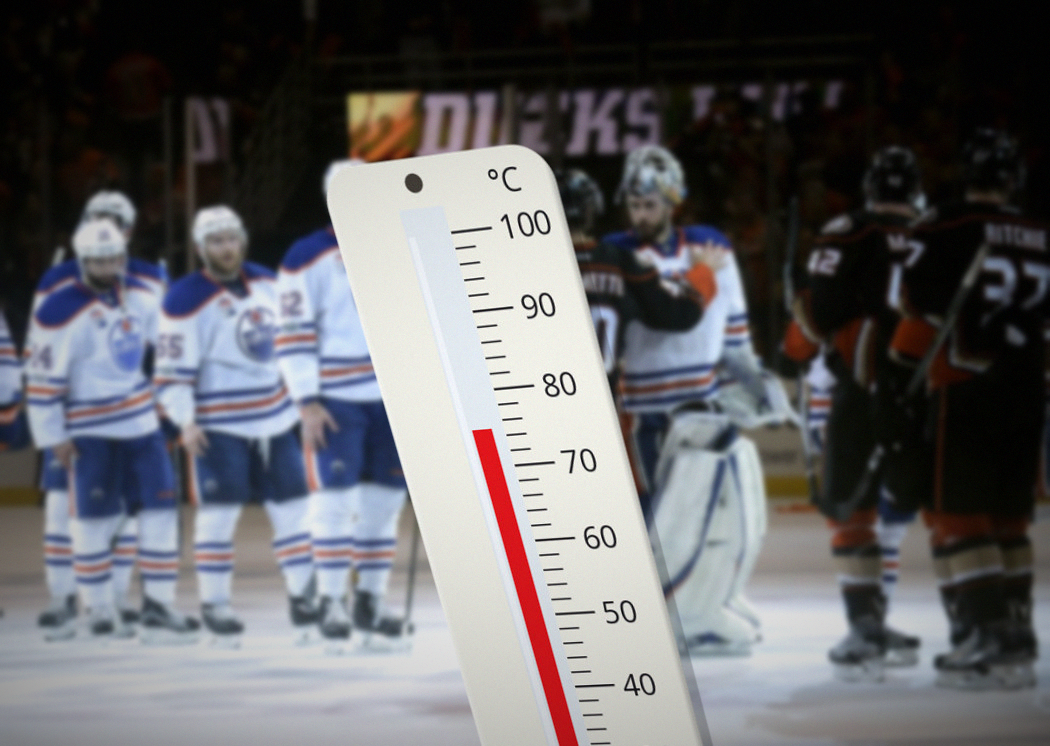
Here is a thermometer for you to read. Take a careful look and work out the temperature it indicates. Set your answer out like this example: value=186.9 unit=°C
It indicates value=75 unit=°C
